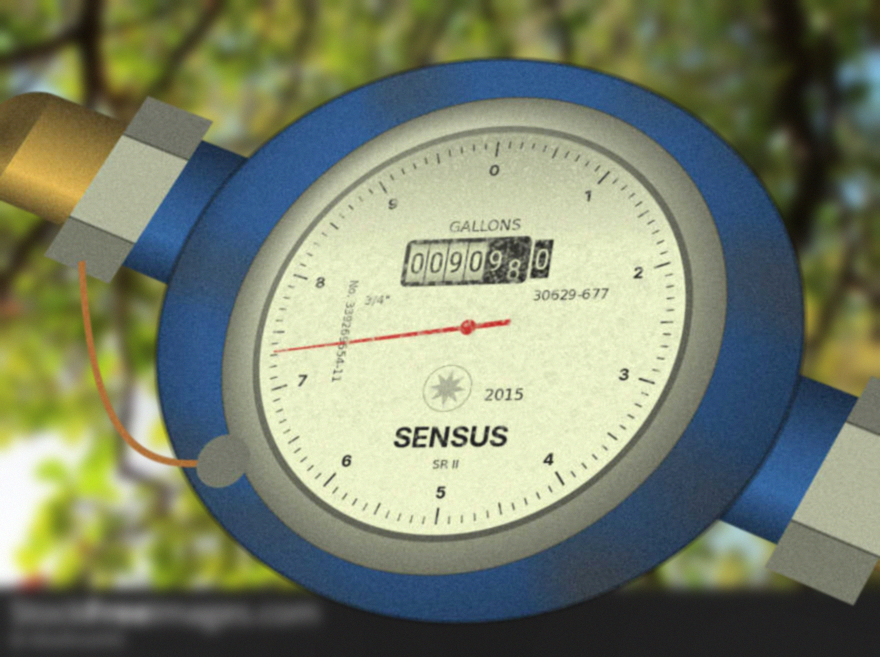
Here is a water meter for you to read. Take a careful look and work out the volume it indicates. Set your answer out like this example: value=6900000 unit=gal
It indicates value=90977.3 unit=gal
